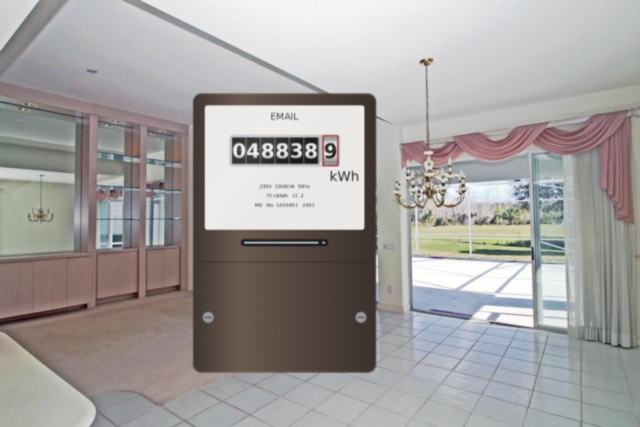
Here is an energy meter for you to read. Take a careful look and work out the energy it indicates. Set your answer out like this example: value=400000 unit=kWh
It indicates value=48838.9 unit=kWh
